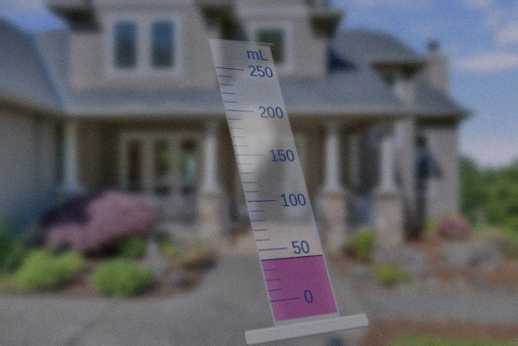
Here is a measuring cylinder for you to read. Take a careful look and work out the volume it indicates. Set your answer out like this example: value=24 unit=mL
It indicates value=40 unit=mL
